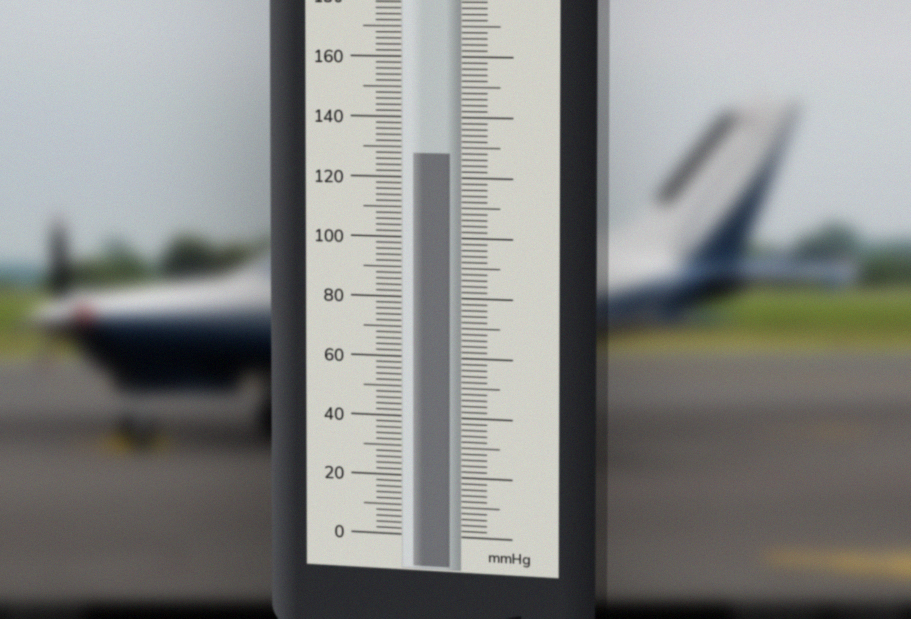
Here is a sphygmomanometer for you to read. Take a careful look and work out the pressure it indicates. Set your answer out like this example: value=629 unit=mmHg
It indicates value=128 unit=mmHg
